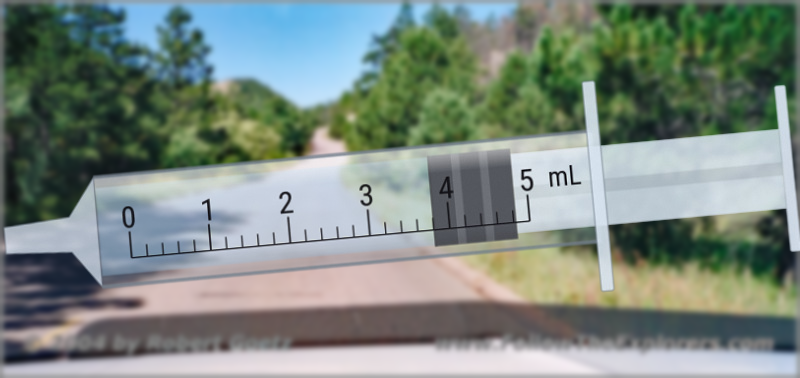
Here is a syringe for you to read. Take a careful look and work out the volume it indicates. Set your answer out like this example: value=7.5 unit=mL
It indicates value=3.8 unit=mL
